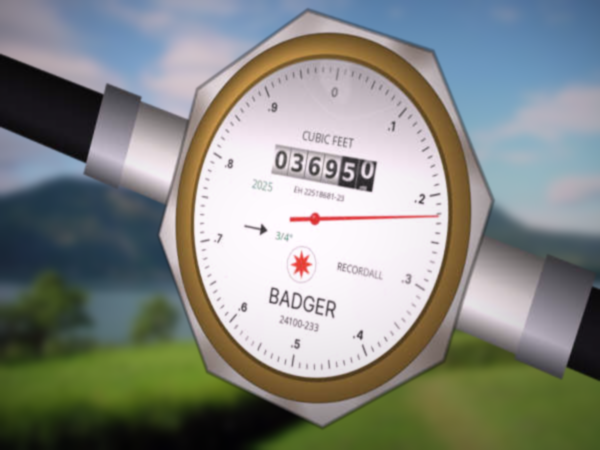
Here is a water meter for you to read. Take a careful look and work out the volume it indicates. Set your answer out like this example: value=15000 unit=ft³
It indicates value=36950.22 unit=ft³
